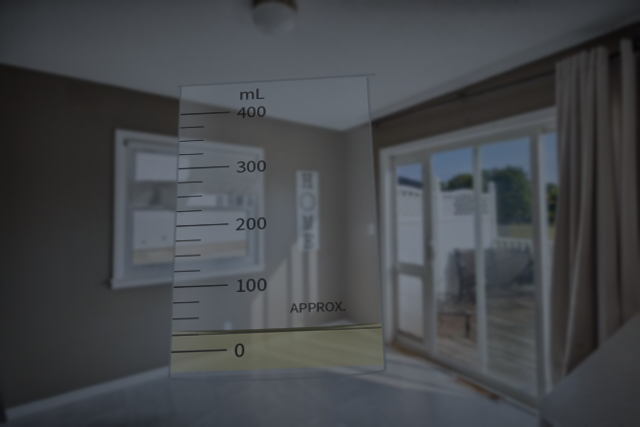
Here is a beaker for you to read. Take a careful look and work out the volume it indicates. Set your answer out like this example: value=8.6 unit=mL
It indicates value=25 unit=mL
